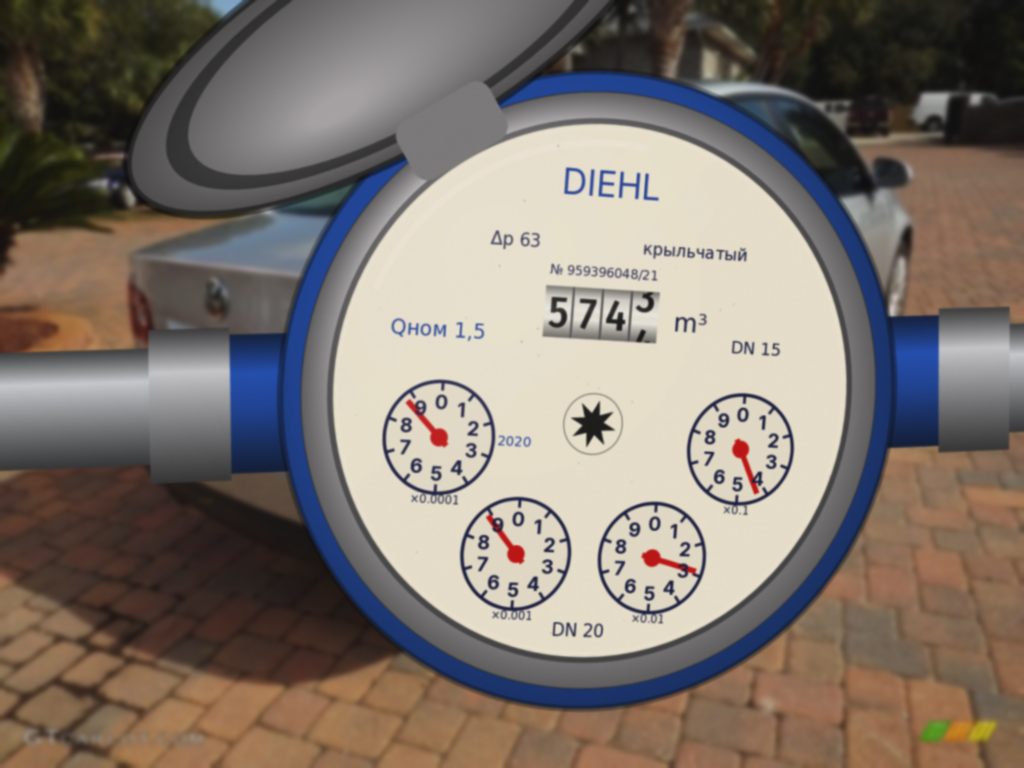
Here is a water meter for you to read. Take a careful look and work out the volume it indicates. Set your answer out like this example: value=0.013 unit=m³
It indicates value=5743.4288 unit=m³
